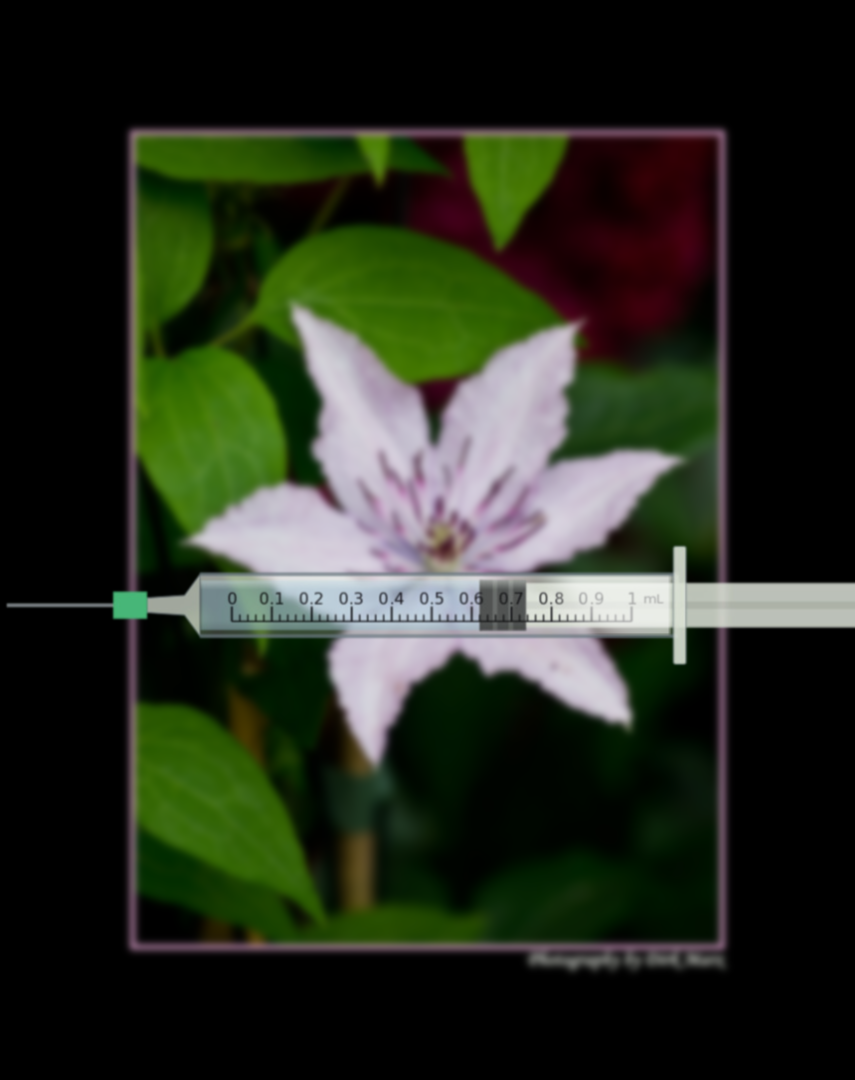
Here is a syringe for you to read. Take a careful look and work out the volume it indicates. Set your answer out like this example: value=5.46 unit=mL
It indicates value=0.62 unit=mL
